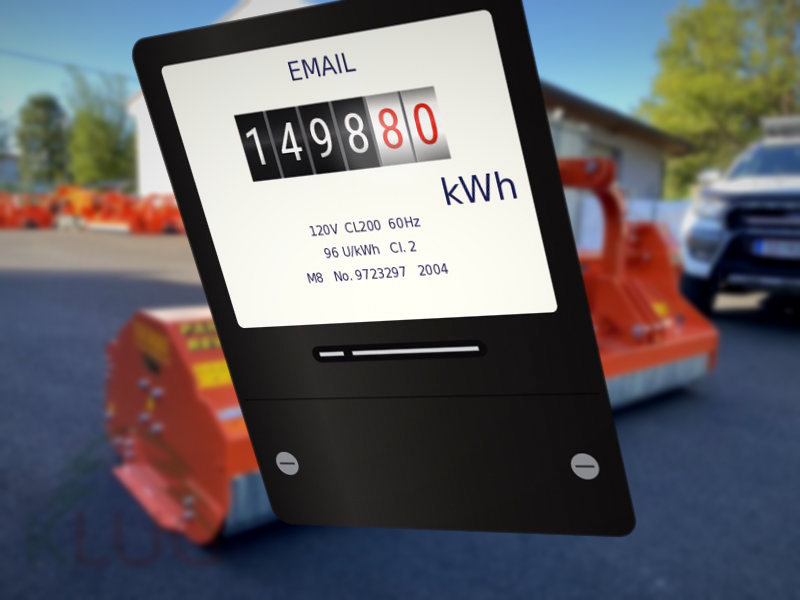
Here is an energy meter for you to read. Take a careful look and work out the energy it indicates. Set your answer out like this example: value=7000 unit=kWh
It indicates value=1498.80 unit=kWh
